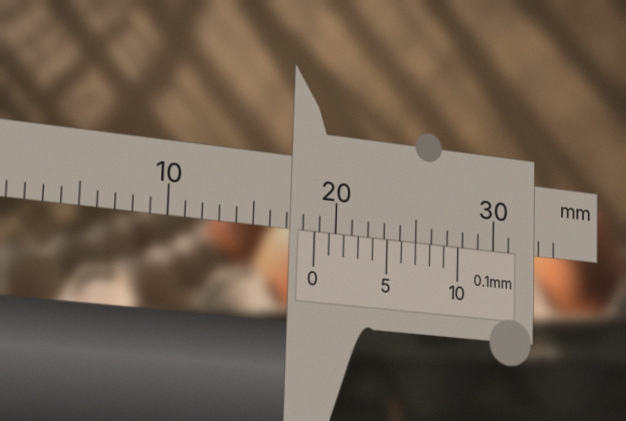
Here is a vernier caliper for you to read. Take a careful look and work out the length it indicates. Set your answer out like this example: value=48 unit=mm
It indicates value=18.7 unit=mm
